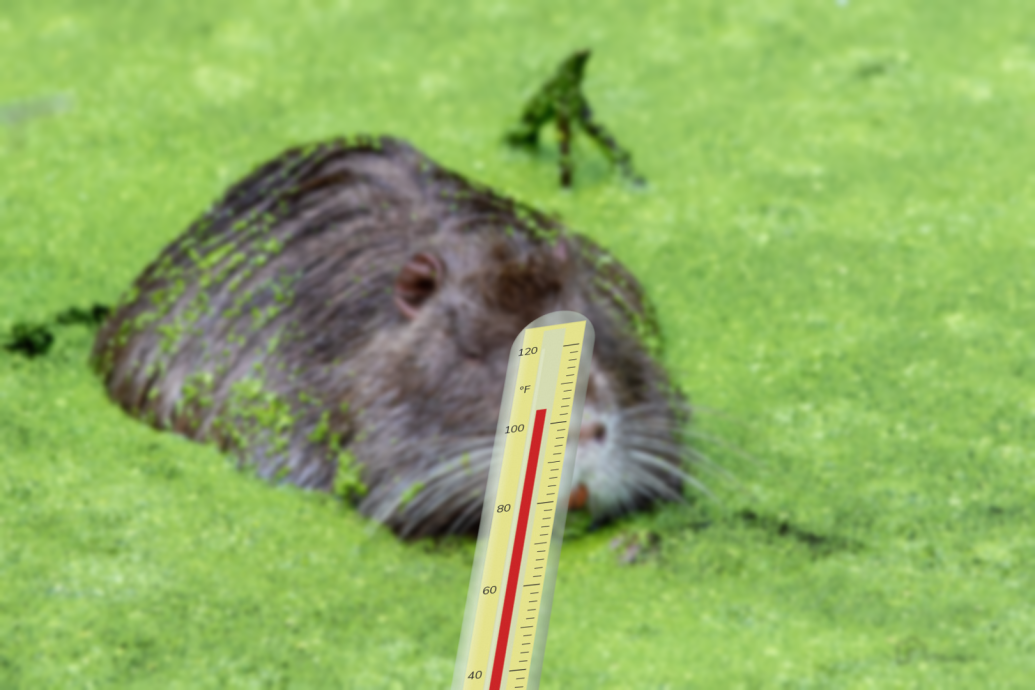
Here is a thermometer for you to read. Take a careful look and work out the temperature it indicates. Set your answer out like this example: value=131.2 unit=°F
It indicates value=104 unit=°F
